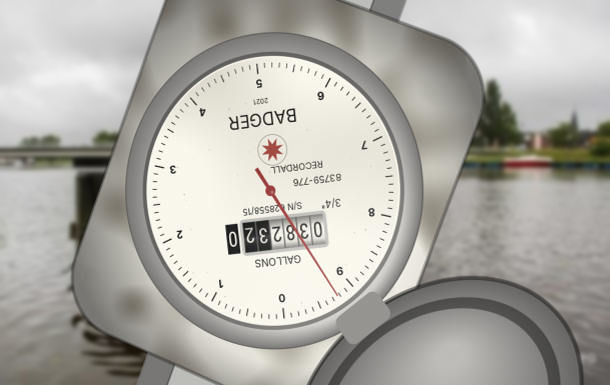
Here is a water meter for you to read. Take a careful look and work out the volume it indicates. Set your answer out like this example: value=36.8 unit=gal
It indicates value=382319.2 unit=gal
